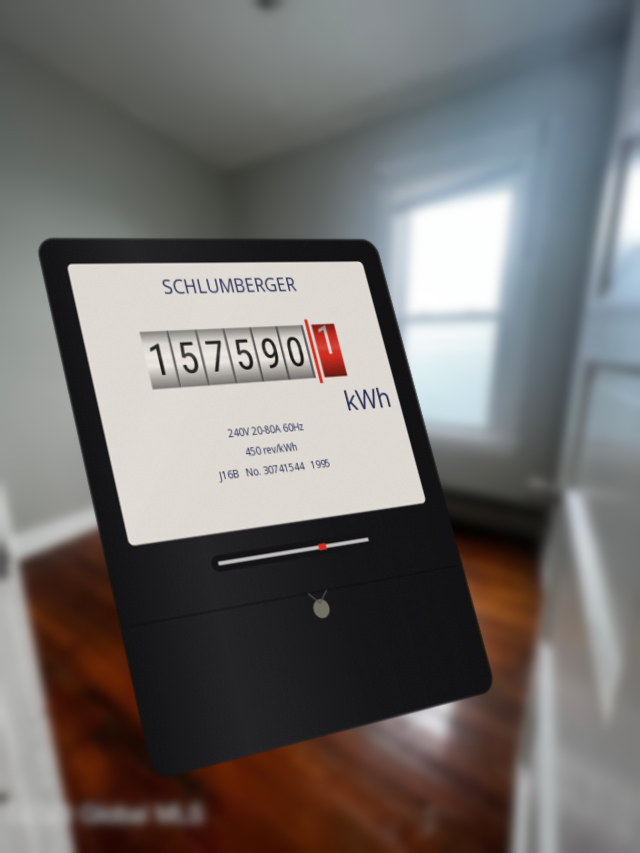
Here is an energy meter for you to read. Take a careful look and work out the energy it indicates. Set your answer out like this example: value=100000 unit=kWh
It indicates value=157590.1 unit=kWh
